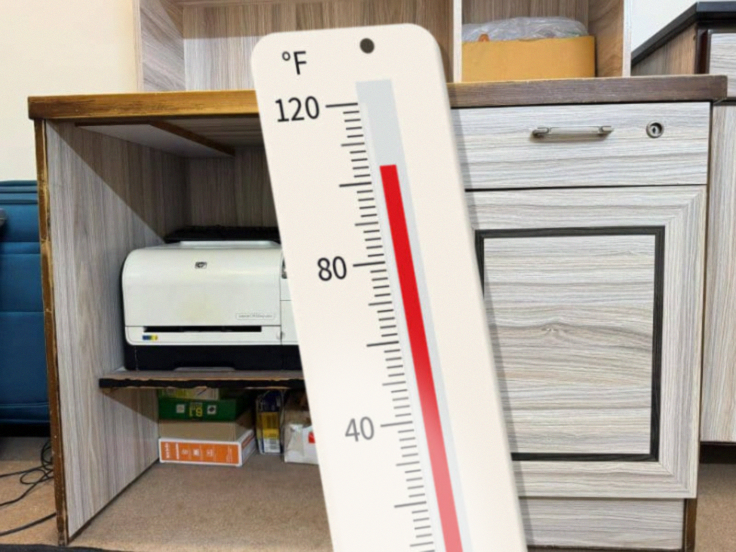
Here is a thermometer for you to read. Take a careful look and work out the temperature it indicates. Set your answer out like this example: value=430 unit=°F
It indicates value=104 unit=°F
